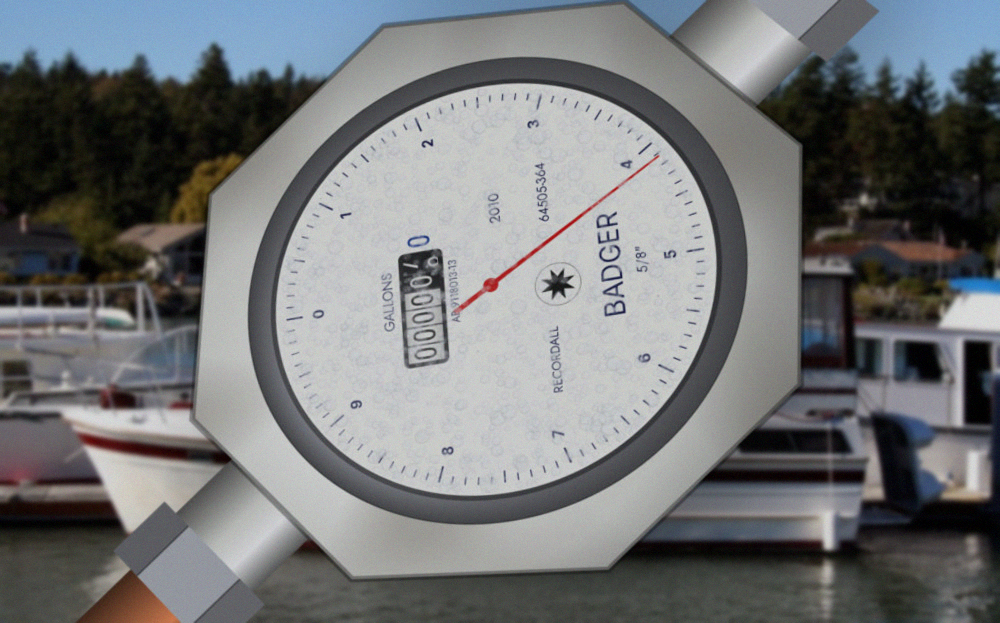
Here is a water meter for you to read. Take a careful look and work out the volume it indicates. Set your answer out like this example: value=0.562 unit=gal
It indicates value=74.1 unit=gal
